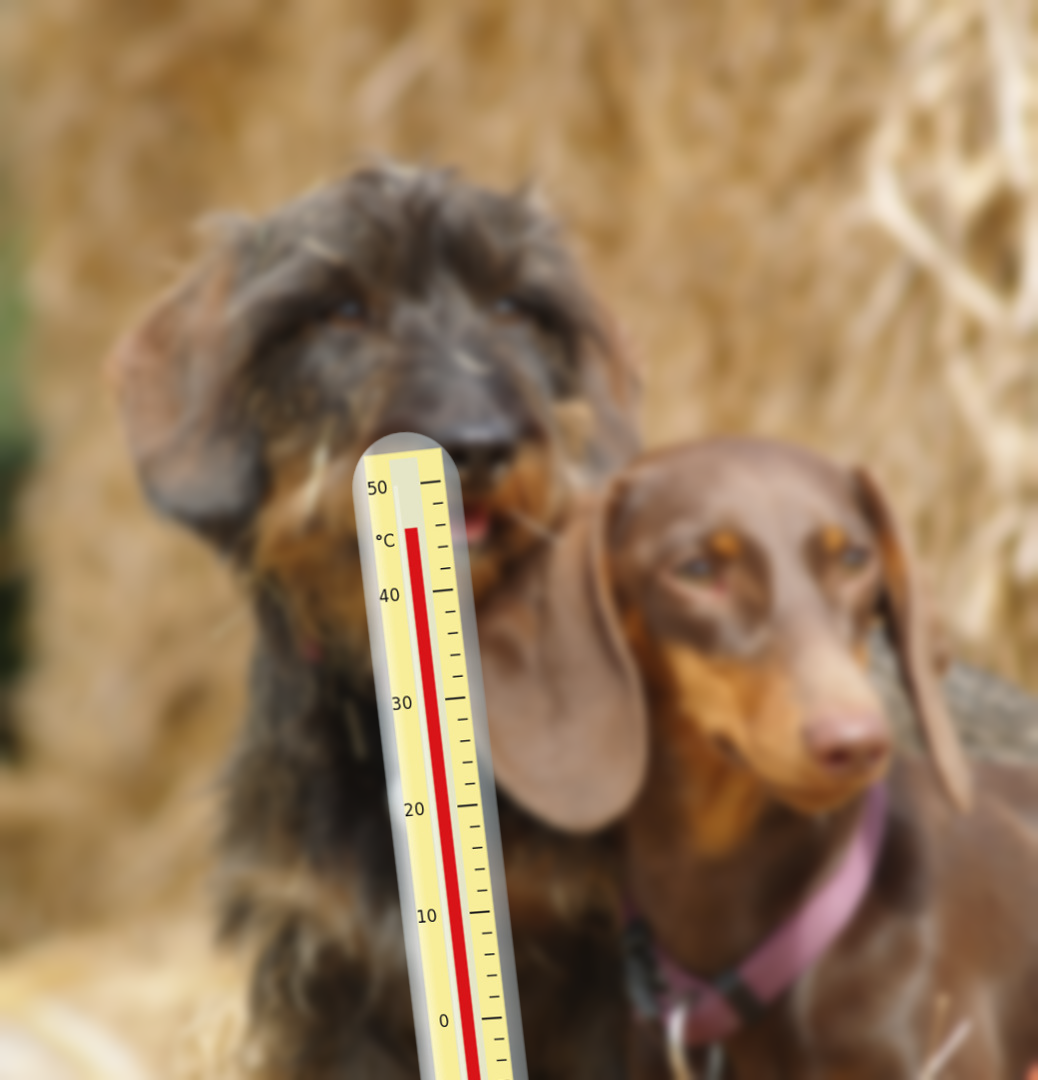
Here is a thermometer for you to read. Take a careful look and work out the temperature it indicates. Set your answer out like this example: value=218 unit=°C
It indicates value=46 unit=°C
